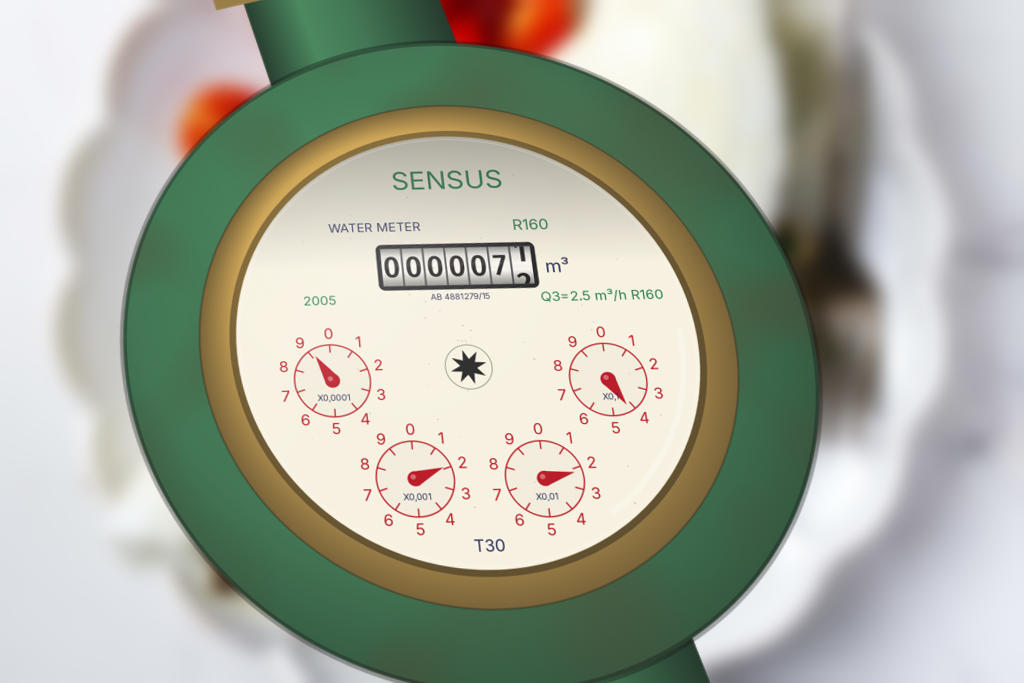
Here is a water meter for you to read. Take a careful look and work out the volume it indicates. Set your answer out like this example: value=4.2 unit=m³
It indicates value=71.4219 unit=m³
